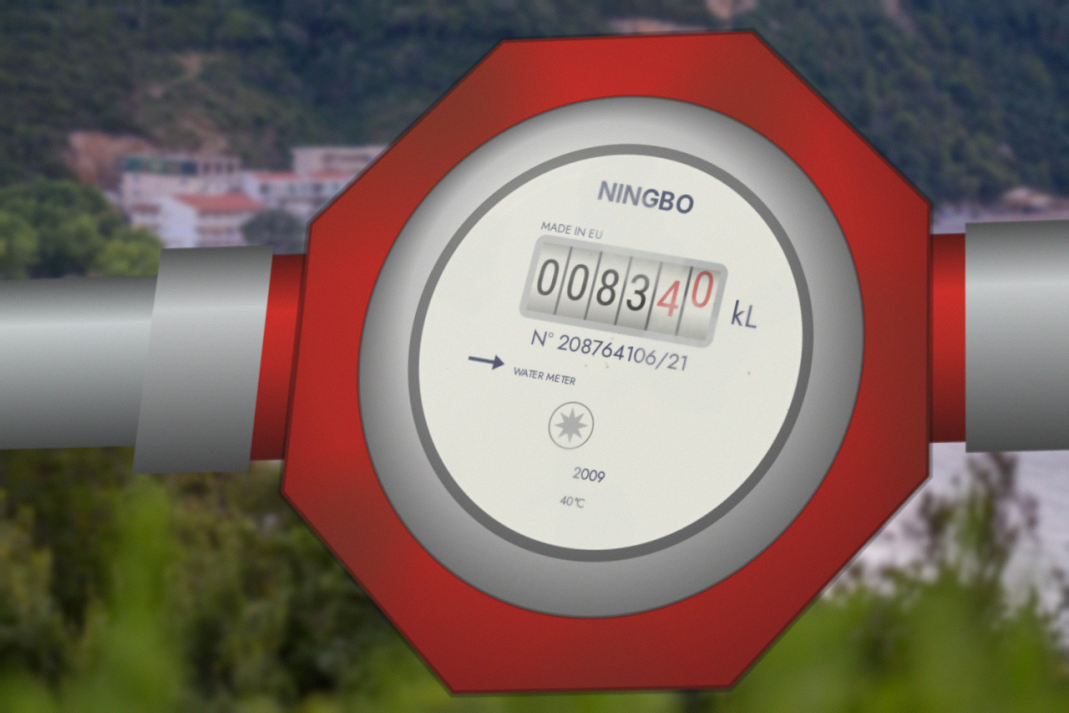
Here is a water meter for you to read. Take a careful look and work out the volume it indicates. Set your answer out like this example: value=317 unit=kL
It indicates value=83.40 unit=kL
